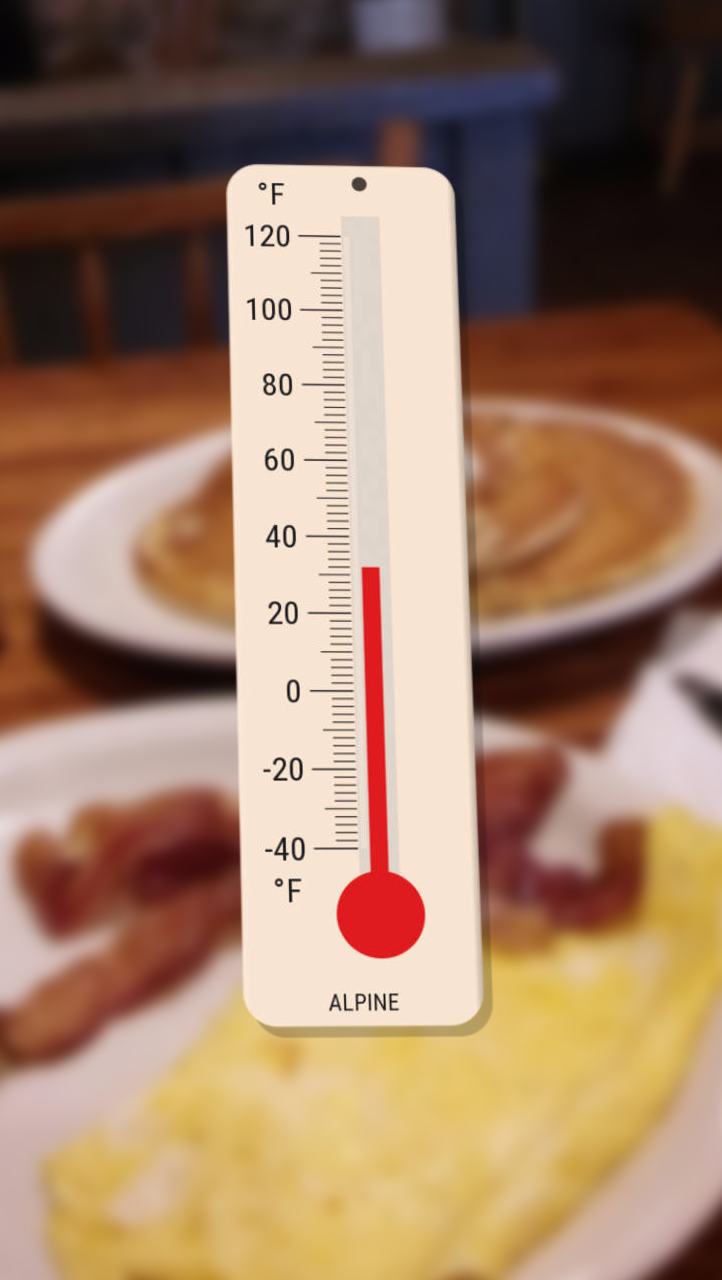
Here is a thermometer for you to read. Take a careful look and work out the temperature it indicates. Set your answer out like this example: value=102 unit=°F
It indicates value=32 unit=°F
